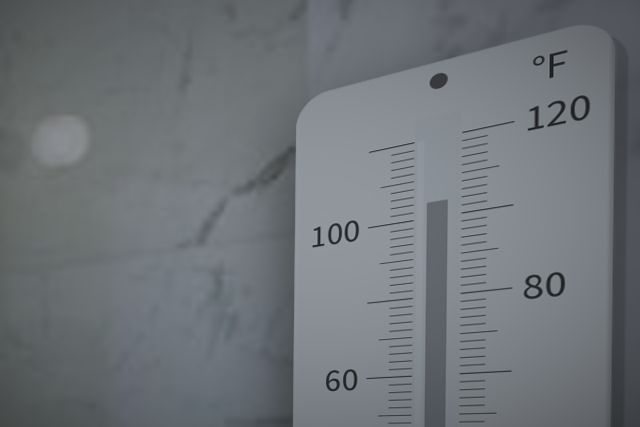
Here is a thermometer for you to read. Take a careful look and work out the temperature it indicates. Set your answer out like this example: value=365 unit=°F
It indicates value=104 unit=°F
